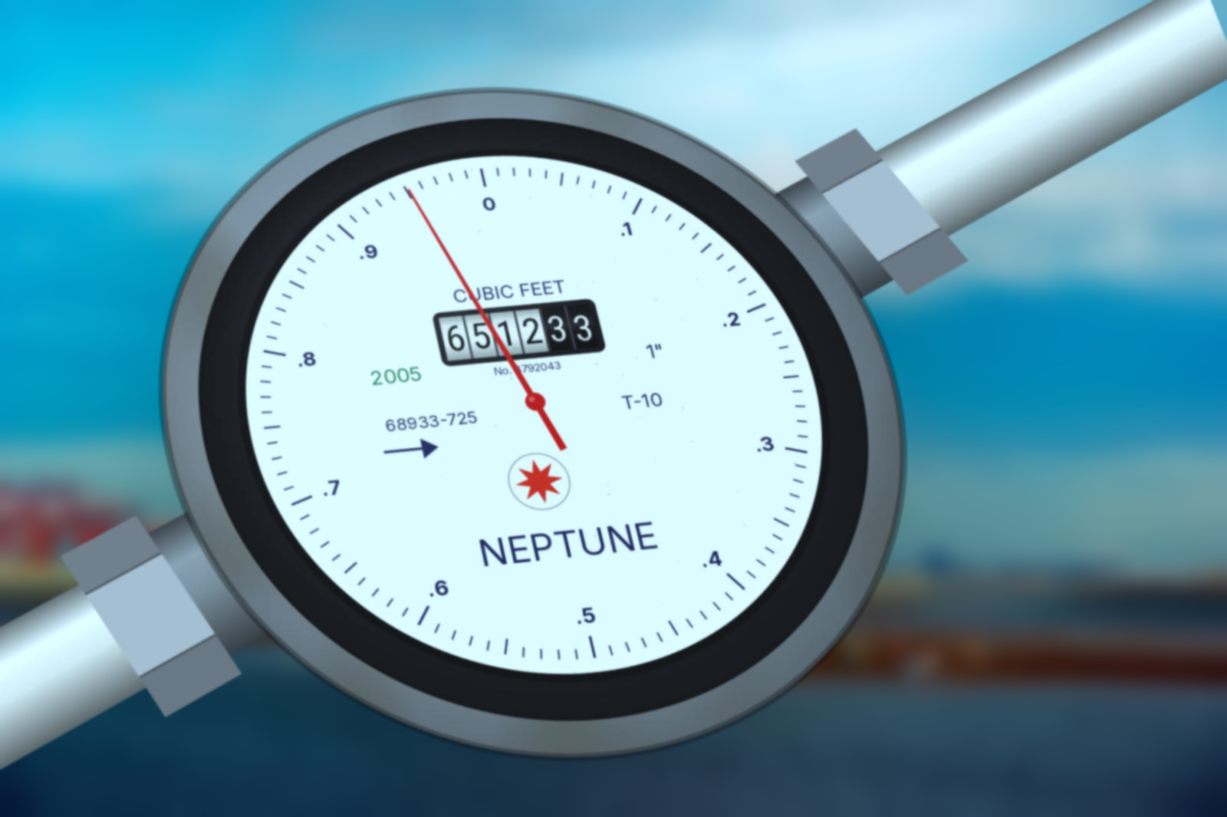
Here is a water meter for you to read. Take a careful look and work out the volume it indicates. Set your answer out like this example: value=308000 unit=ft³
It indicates value=651232.95 unit=ft³
